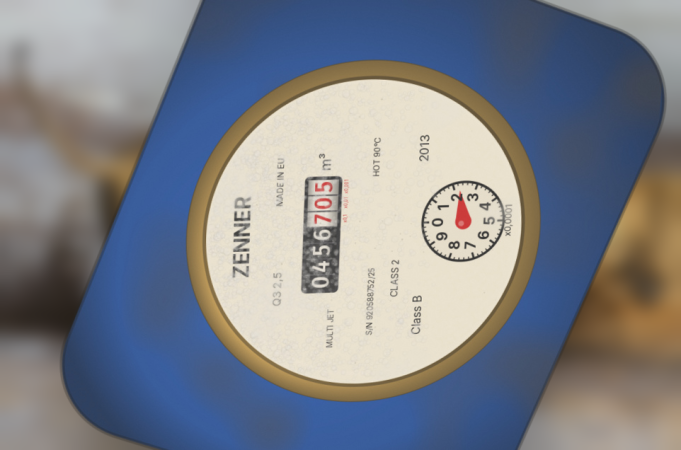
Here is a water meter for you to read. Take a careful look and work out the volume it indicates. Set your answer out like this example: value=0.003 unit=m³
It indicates value=456.7052 unit=m³
